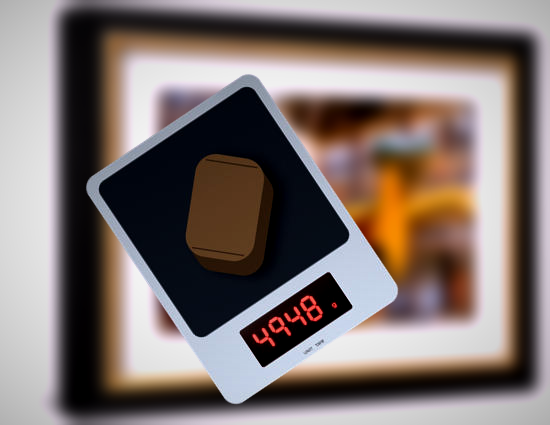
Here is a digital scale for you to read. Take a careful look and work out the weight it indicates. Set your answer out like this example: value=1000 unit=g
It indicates value=4948 unit=g
